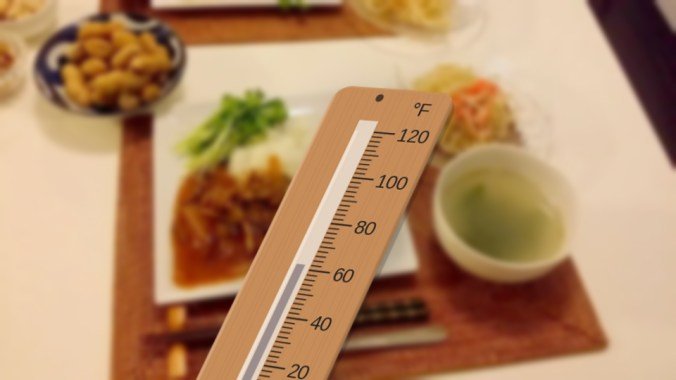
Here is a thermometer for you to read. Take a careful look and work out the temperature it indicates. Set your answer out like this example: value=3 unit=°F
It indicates value=62 unit=°F
